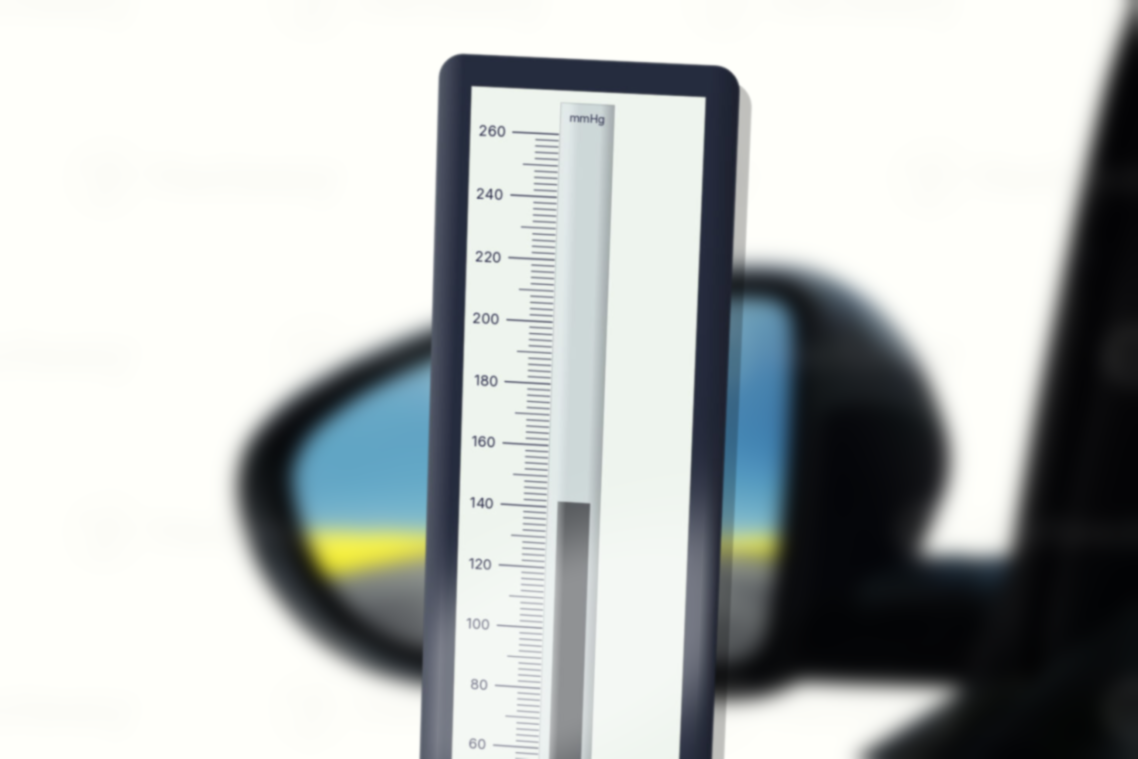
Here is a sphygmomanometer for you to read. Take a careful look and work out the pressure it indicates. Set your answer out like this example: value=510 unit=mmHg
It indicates value=142 unit=mmHg
